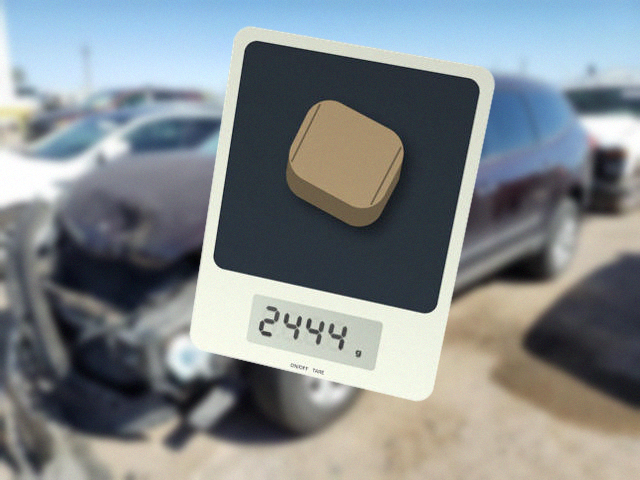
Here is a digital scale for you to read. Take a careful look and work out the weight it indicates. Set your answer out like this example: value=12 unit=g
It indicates value=2444 unit=g
